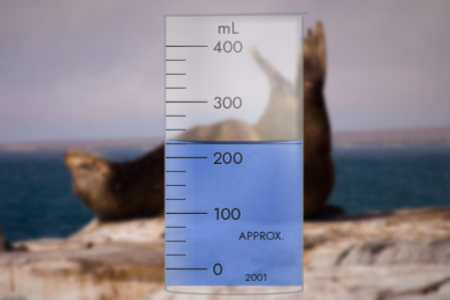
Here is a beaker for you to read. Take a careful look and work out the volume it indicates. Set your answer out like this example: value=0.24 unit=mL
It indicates value=225 unit=mL
